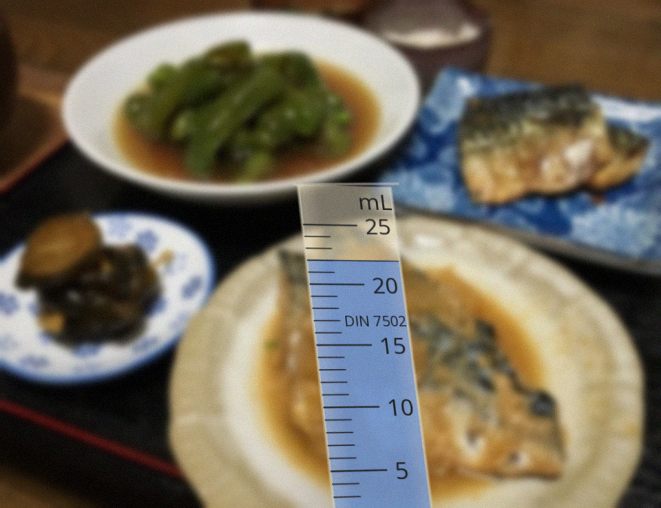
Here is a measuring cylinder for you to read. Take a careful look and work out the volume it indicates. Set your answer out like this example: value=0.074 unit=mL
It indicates value=22 unit=mL
